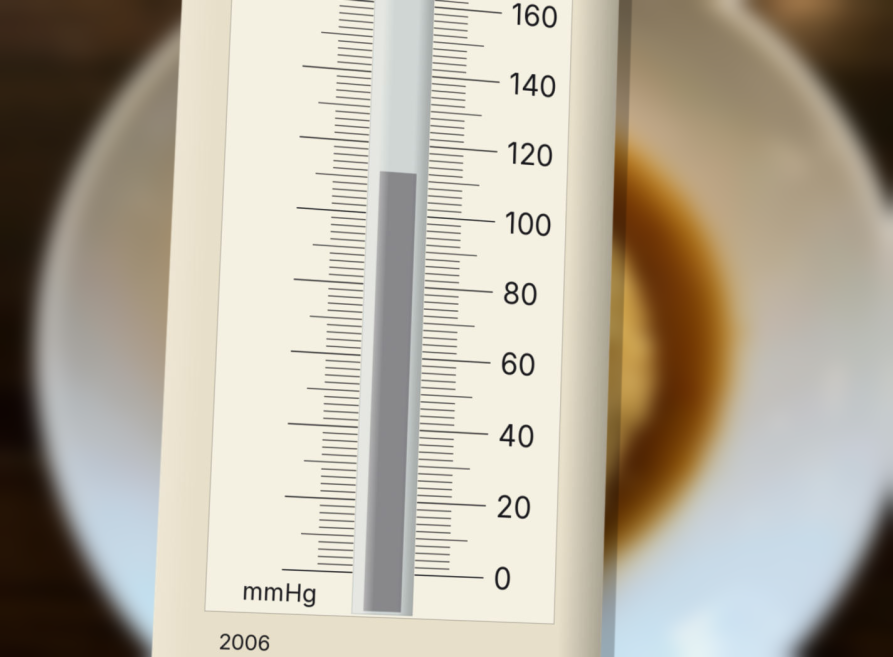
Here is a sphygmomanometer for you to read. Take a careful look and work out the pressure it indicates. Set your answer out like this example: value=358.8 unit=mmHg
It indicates value=112 unit=mmHg
